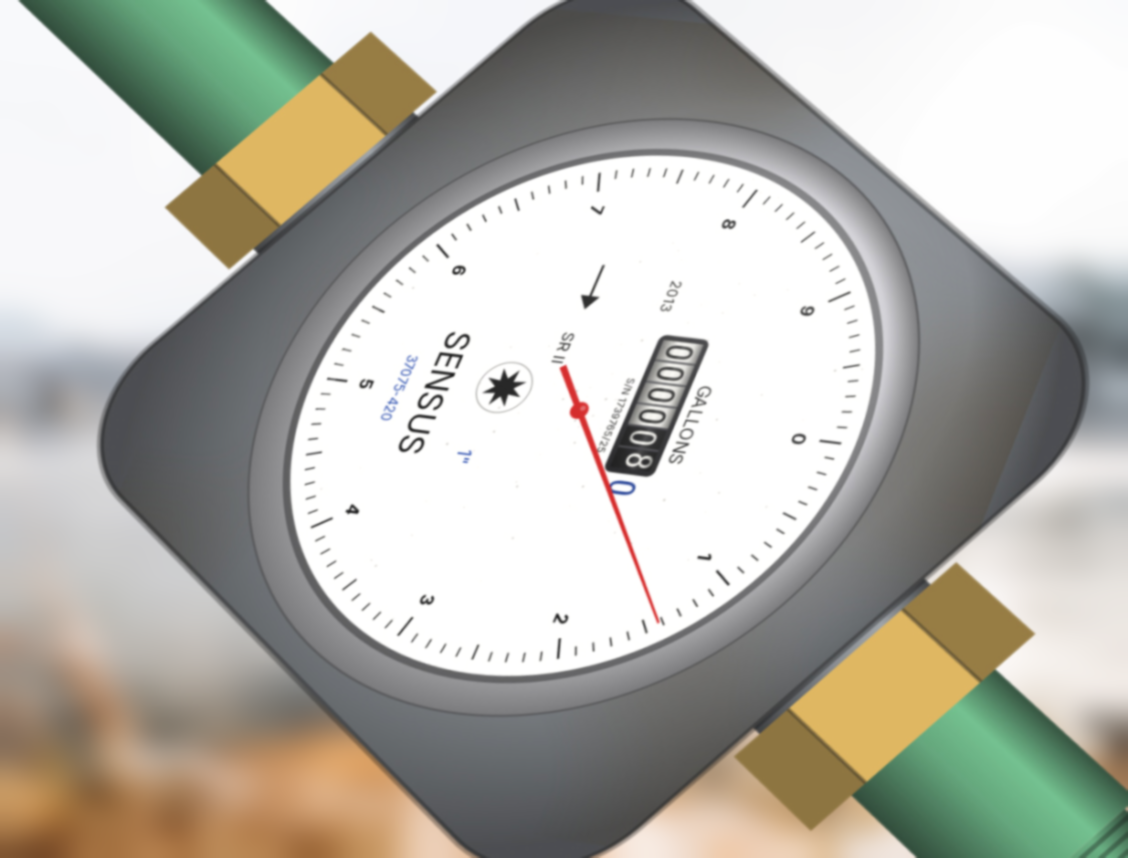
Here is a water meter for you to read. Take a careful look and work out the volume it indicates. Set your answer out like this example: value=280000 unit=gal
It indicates value=81.4 unit=gal
